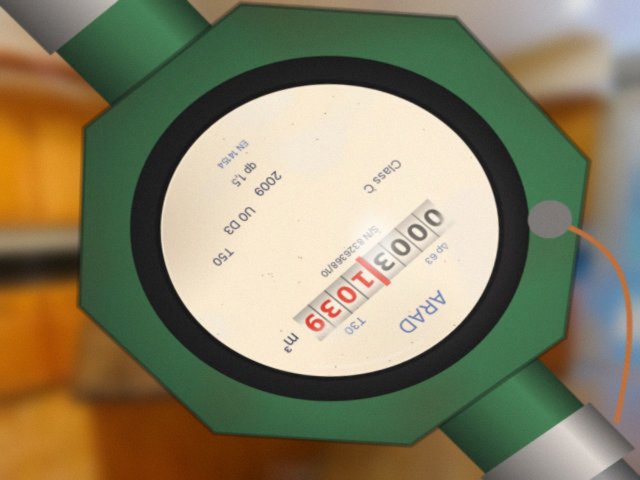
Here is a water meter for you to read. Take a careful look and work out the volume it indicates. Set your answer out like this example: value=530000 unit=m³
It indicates value=3.1039 unit=m³
